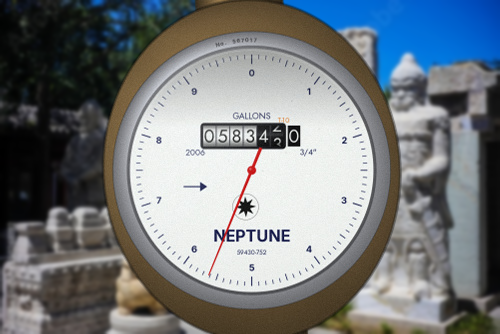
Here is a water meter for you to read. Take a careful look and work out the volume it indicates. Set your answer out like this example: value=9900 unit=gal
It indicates value=583425.6 unit=gal
